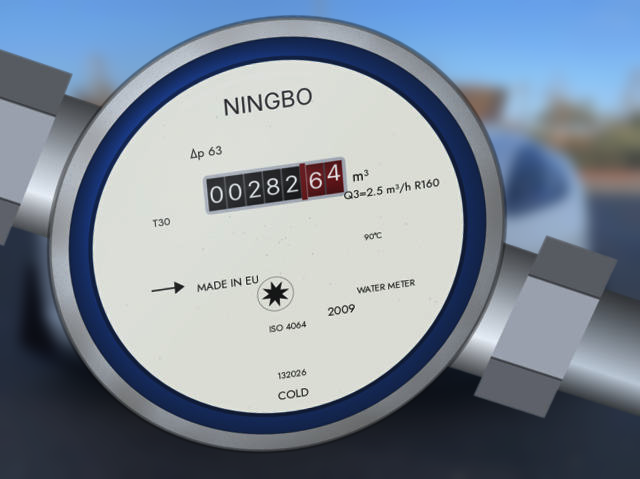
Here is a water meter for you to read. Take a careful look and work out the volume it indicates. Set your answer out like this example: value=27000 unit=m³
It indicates value=282.64 unit=m³
